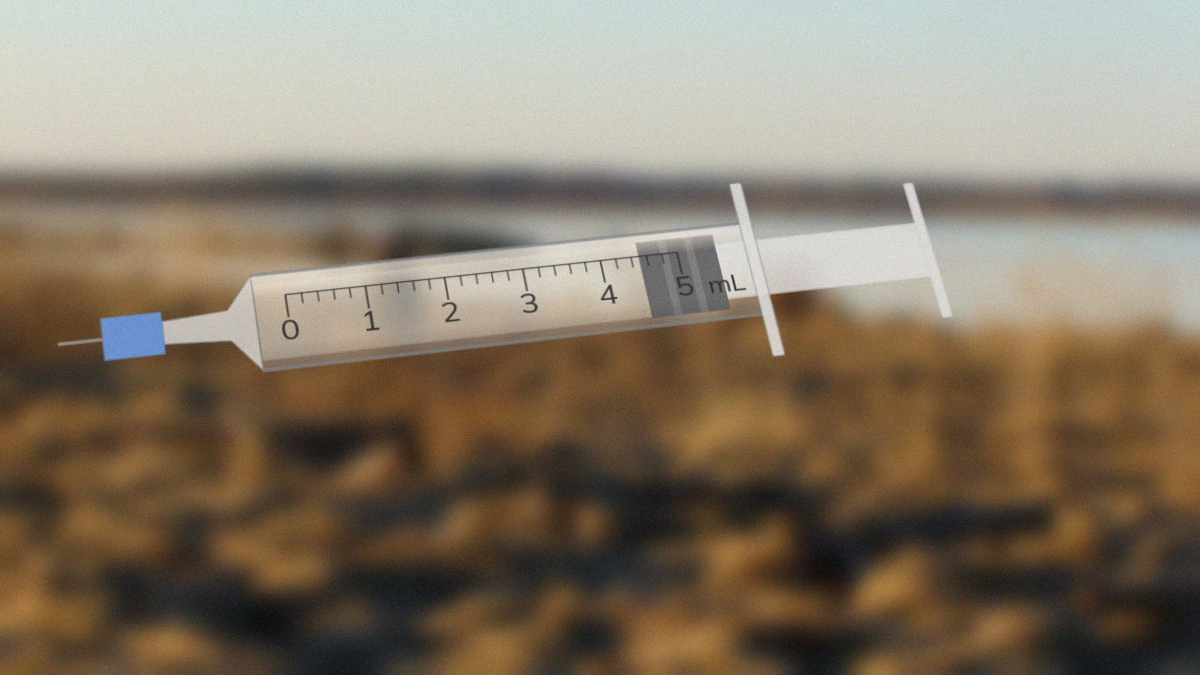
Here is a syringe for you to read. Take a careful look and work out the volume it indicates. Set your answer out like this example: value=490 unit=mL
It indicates value=4.5 unit=mL
